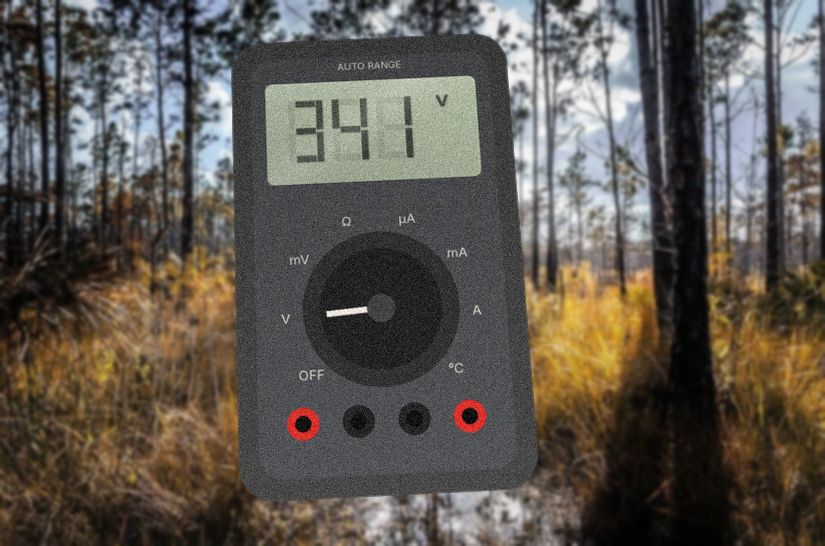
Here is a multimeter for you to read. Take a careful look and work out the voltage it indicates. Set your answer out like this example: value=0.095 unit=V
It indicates value=341 unit=V
